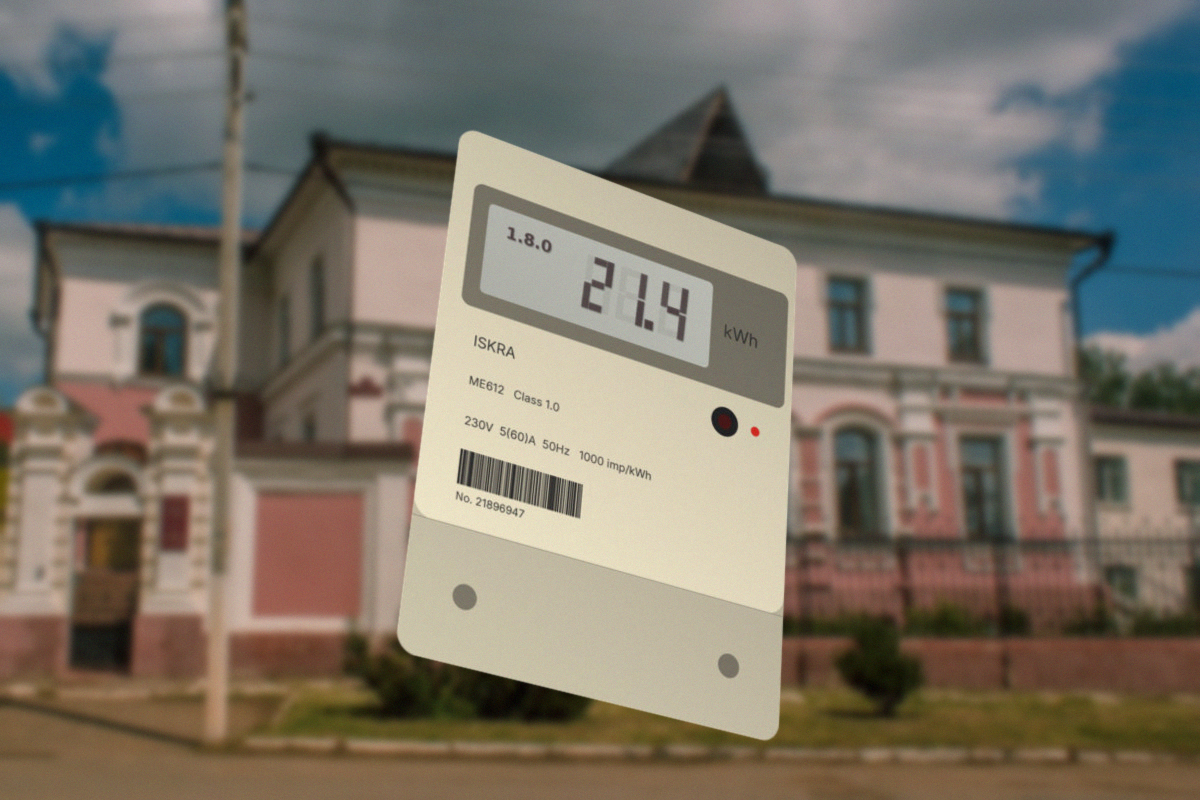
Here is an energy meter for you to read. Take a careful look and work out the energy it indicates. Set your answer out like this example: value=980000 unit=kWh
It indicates value=21.4 unit=kWh
